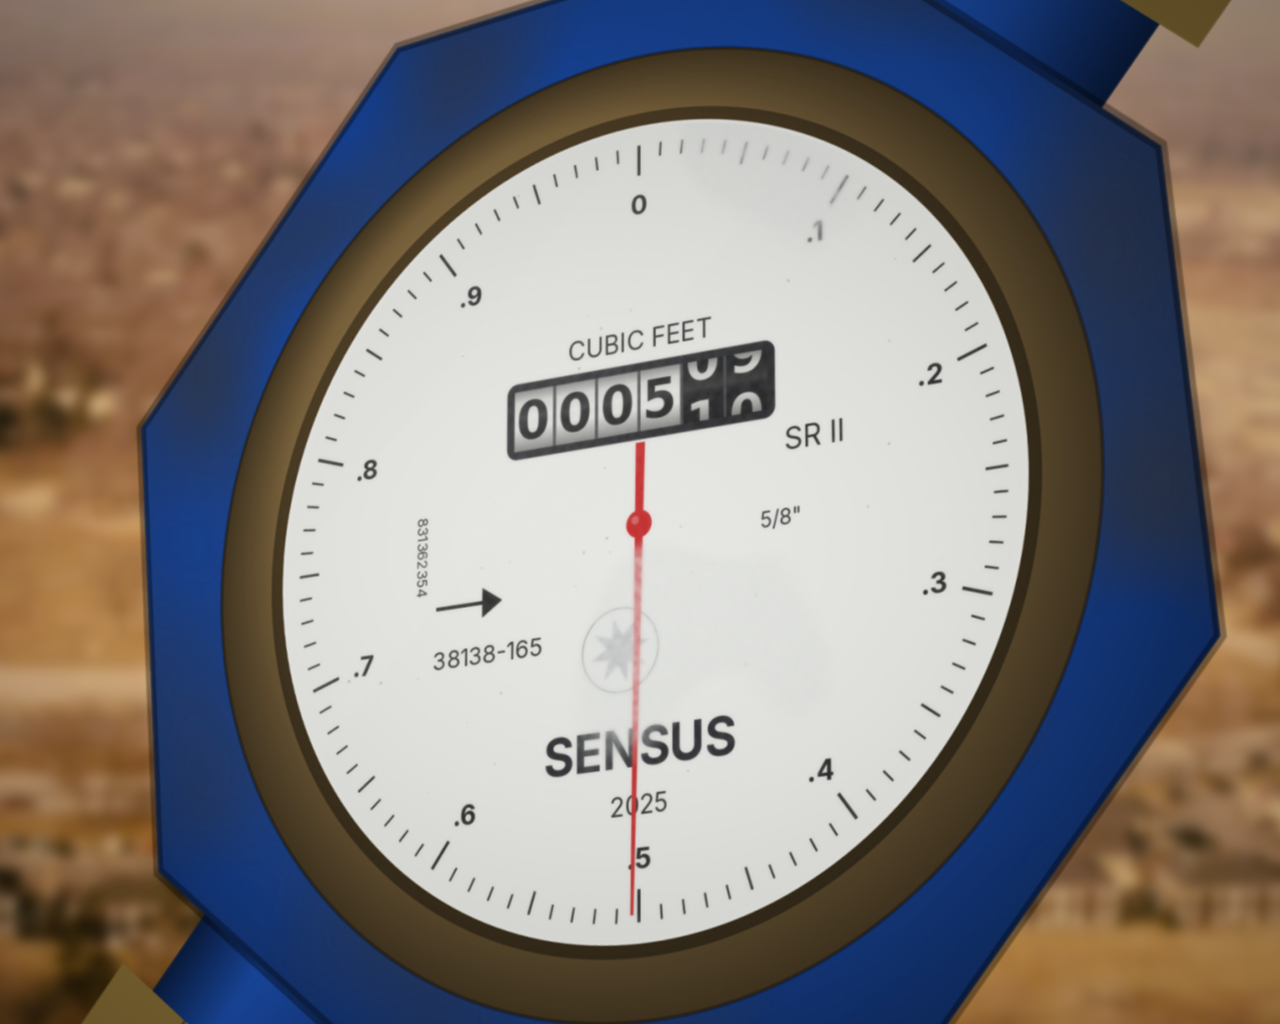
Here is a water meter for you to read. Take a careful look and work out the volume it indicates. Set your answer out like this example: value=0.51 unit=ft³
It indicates value=509.50 unit=ft³
